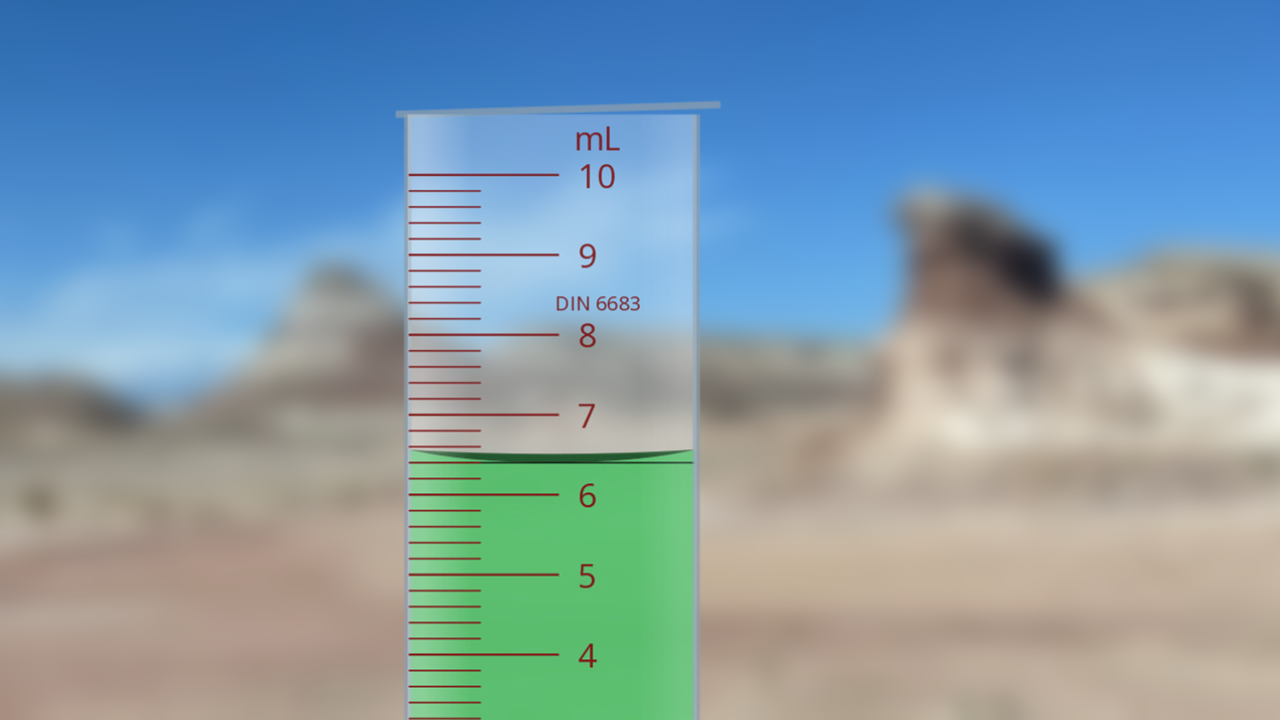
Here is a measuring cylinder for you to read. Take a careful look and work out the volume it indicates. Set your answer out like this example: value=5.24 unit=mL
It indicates value=6.4 unit=mL
